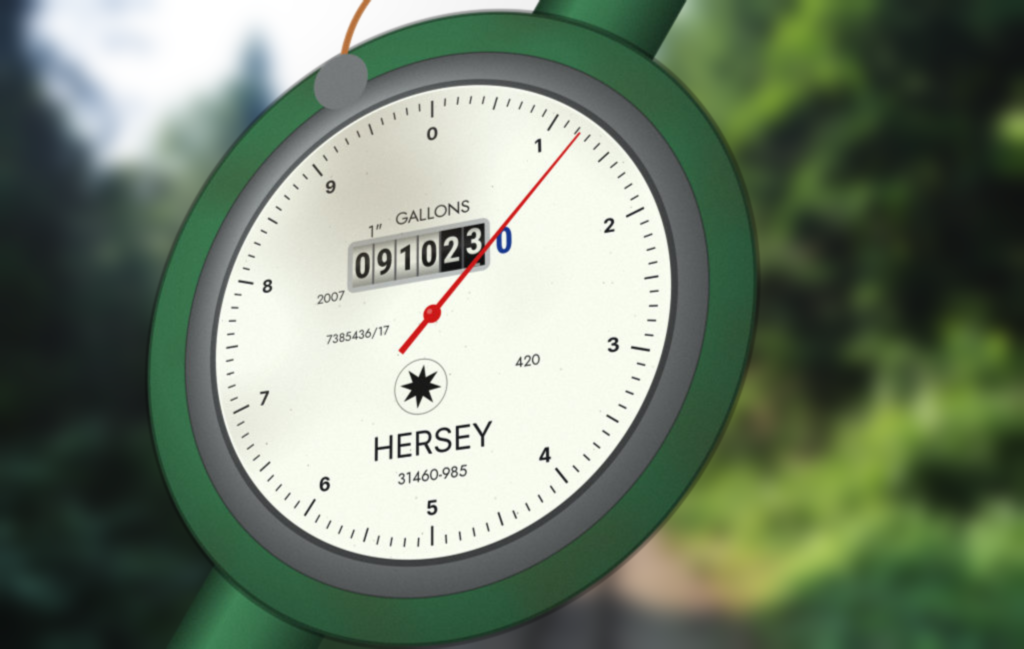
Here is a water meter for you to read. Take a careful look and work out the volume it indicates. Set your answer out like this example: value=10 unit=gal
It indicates value=910231.2 unit=gal
